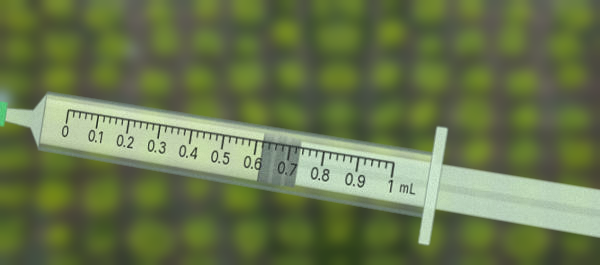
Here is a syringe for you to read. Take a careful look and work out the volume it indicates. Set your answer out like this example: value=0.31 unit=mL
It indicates value=0.62 unit=mL
